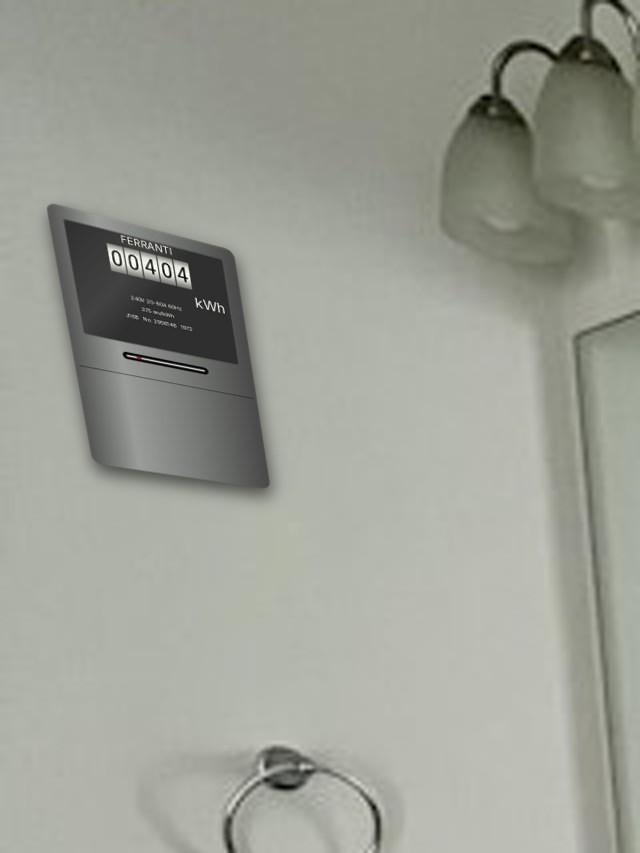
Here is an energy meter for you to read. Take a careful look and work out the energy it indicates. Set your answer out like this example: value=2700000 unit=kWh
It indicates value=404 unit=kWh
